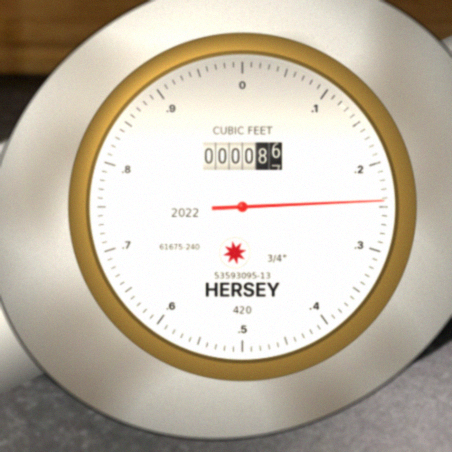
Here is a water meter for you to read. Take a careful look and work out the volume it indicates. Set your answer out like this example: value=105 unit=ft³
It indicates value=86.24 unit=ft³
